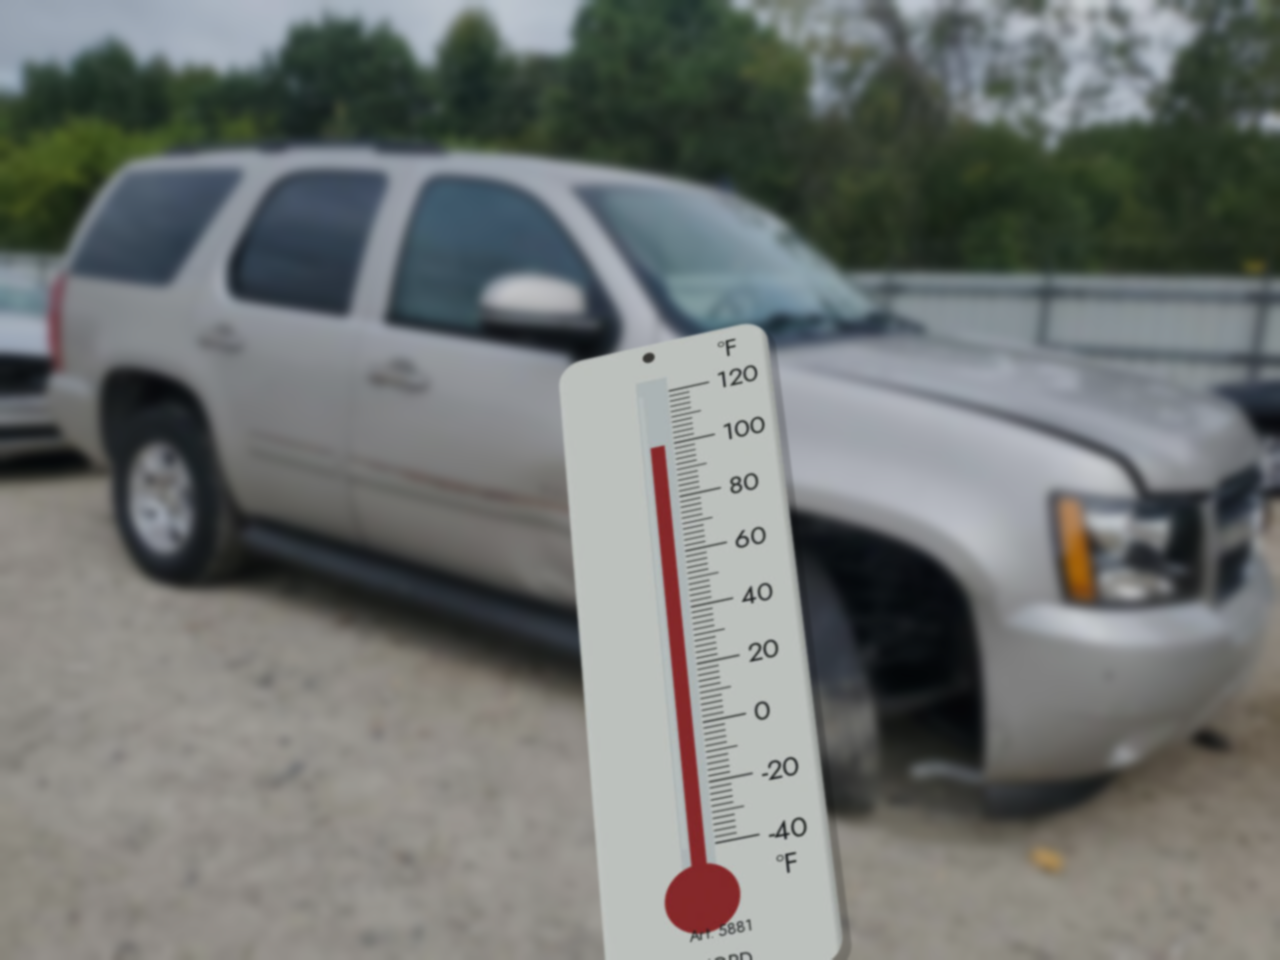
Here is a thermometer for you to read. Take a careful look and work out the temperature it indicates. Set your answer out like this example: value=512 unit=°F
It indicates value=100 unit=°F
